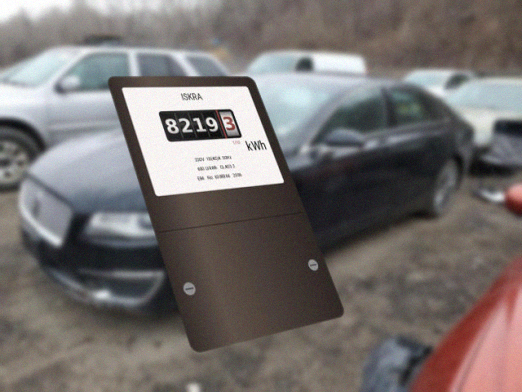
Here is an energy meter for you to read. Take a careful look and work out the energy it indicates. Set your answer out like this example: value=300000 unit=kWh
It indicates value=8219.3 unit=kWh
